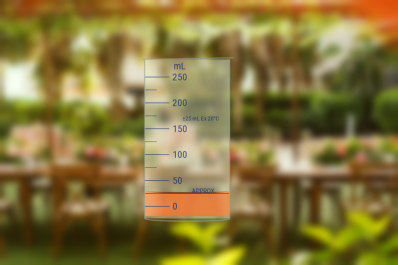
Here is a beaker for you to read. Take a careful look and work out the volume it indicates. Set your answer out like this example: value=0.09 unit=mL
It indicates value=25 unit=mL
